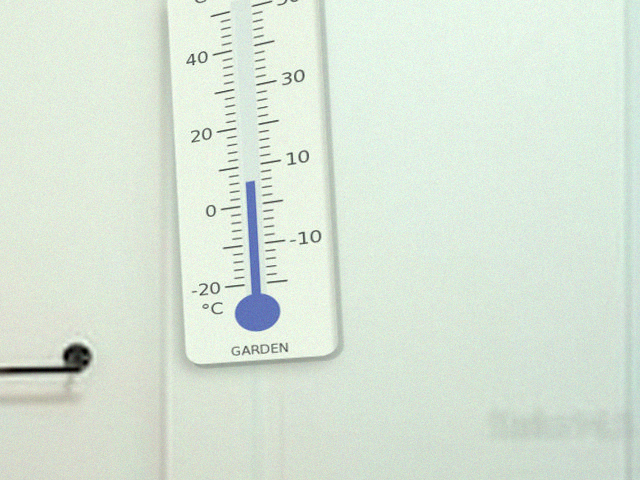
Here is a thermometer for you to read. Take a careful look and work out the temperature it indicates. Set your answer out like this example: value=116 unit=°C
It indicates value=6 unit=°C
